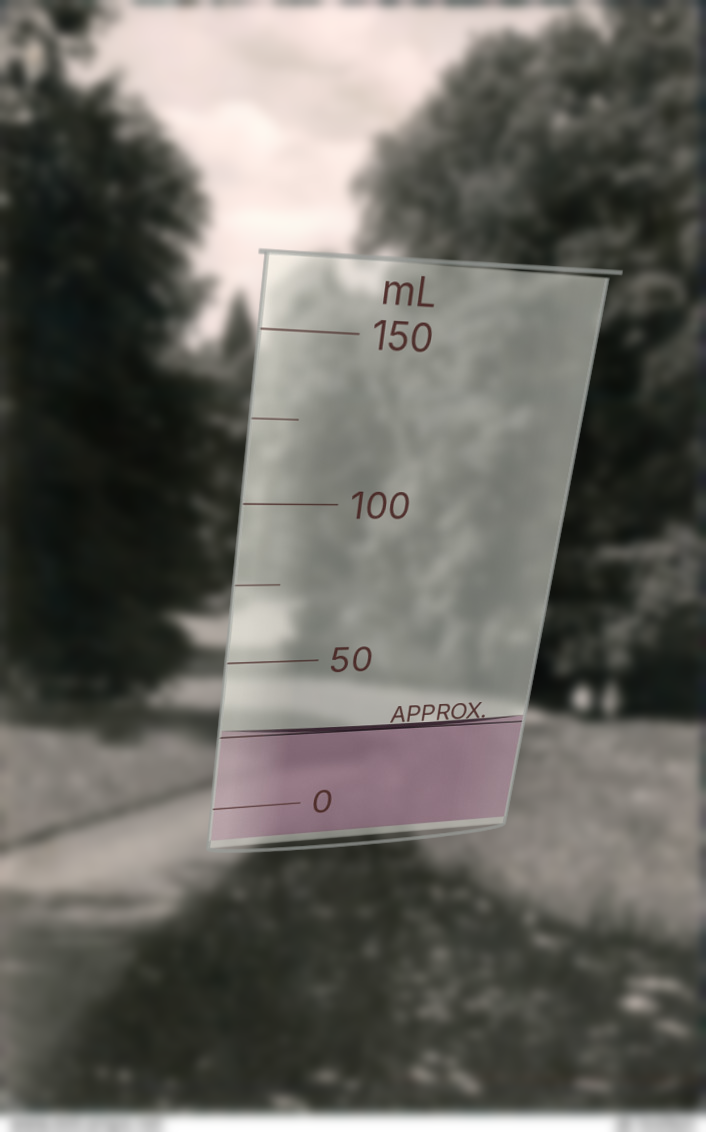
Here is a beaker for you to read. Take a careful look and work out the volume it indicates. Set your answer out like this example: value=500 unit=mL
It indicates value=25 unit=mL
